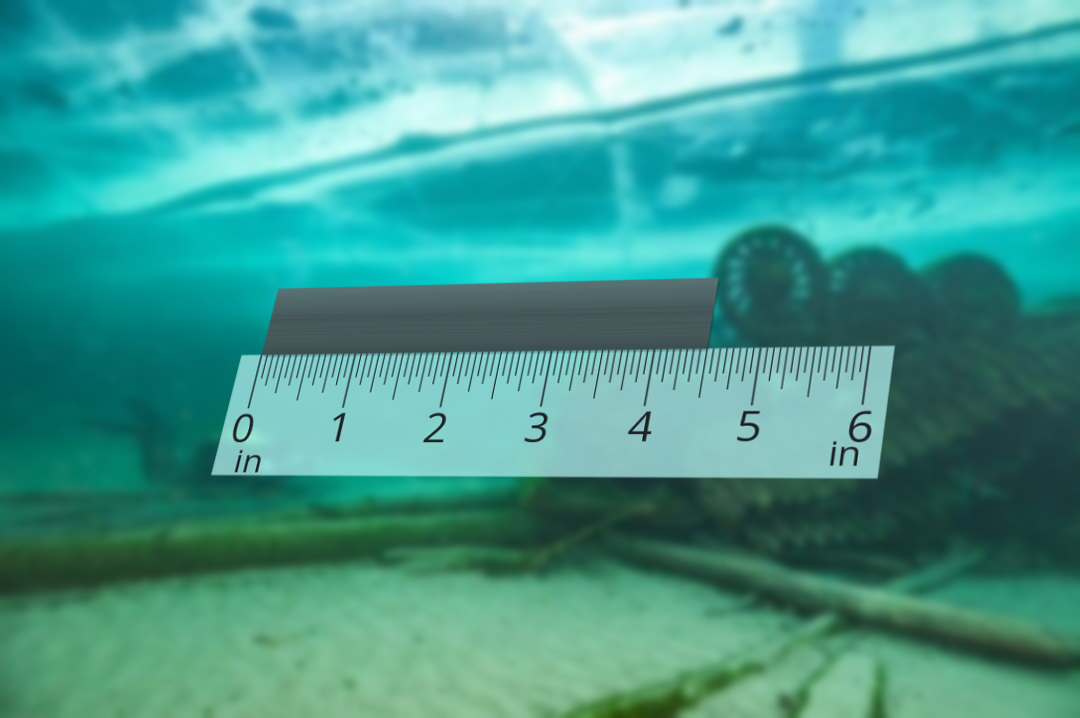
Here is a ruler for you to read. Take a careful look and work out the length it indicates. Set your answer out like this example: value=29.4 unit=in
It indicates value=4.5 unit=in
